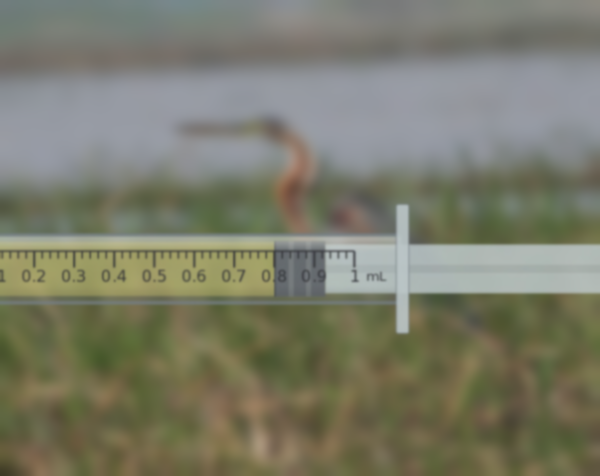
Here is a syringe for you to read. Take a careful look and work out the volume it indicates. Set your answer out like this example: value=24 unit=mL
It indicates value=0.8 unit=mL
